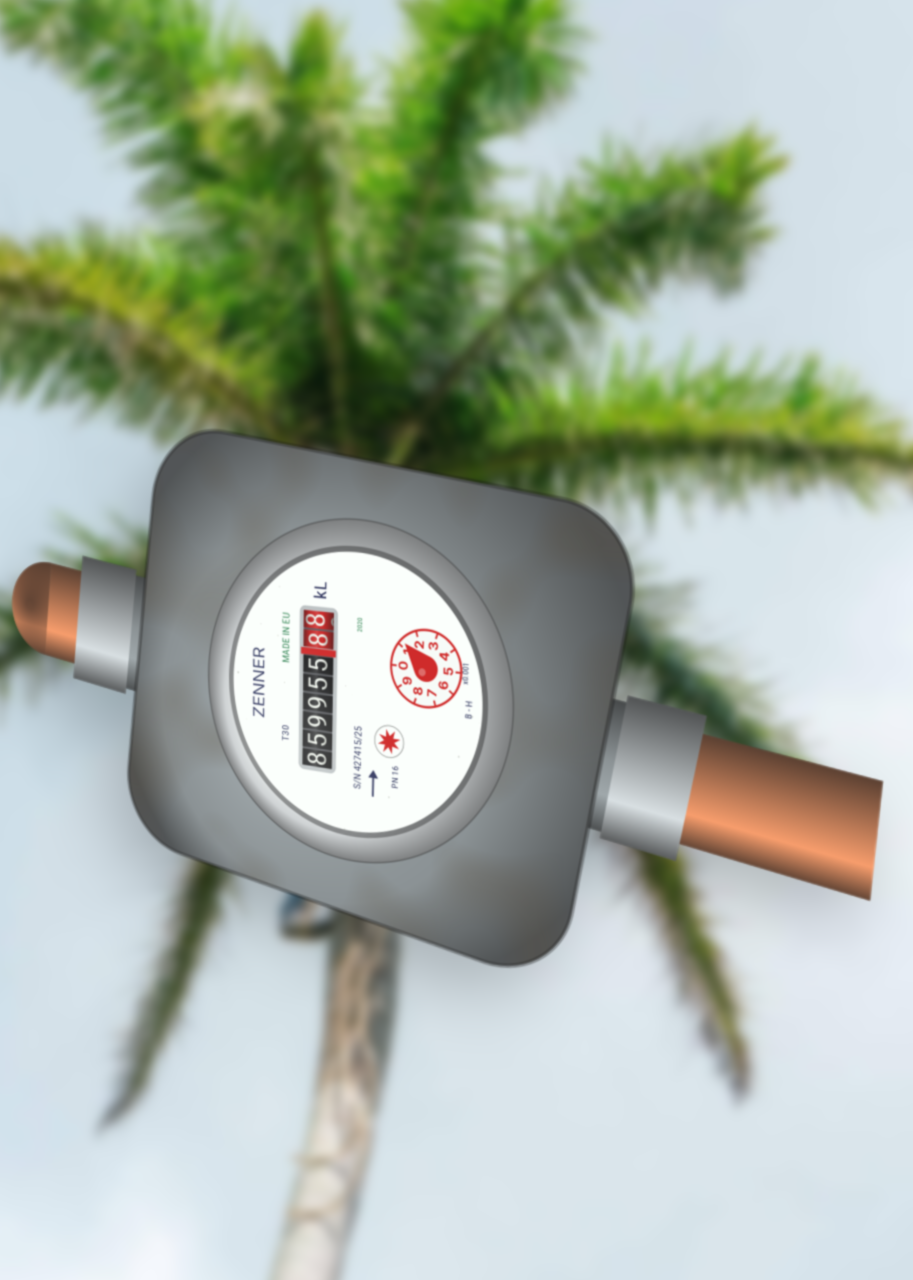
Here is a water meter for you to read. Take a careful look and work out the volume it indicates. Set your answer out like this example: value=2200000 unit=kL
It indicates value=859955.881 unit=kL
